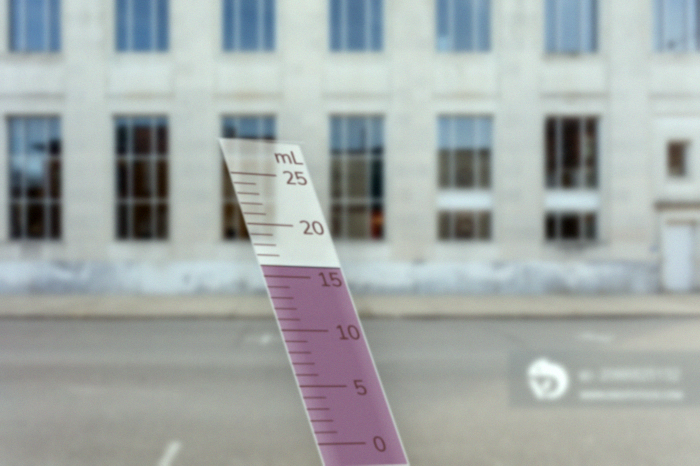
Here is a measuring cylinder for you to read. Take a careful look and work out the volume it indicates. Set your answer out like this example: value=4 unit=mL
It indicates value=16 unit=mL
